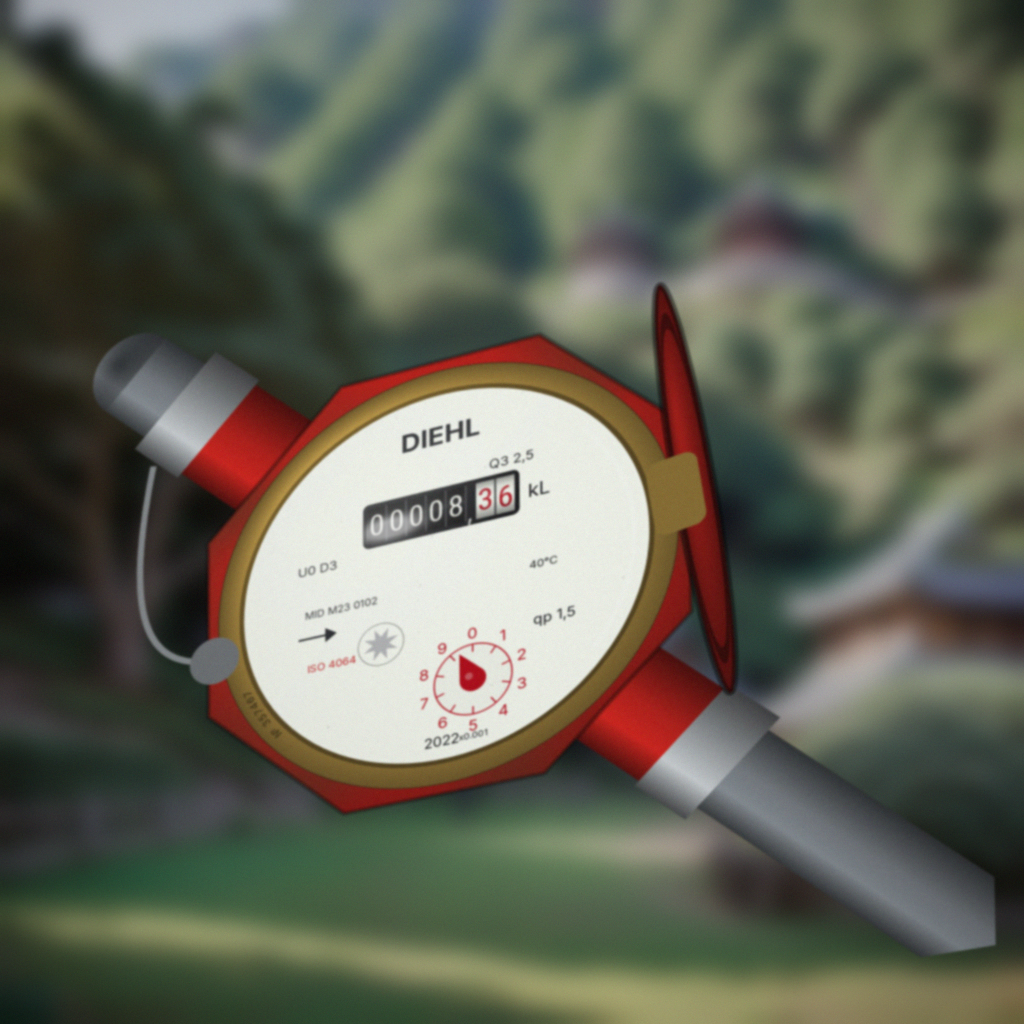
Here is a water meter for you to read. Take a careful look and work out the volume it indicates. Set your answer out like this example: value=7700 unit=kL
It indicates value=8.359 unit=kL
